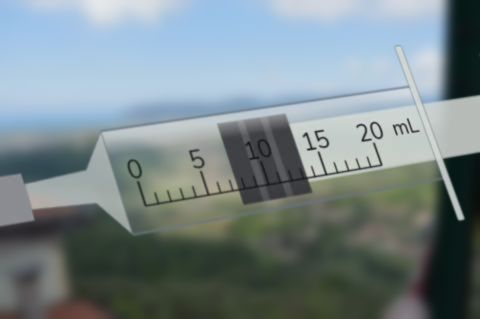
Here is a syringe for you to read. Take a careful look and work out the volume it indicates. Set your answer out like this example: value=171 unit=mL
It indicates value=7.5 unit=mL
